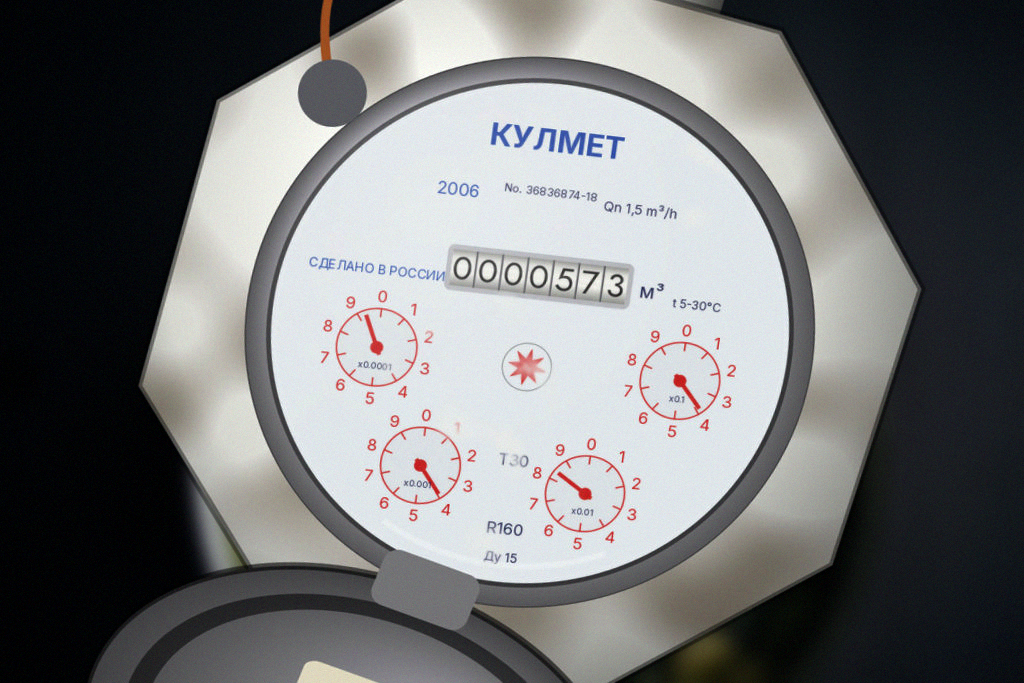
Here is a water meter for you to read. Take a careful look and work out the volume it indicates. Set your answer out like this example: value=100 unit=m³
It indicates value=573.3839 unit=m³
